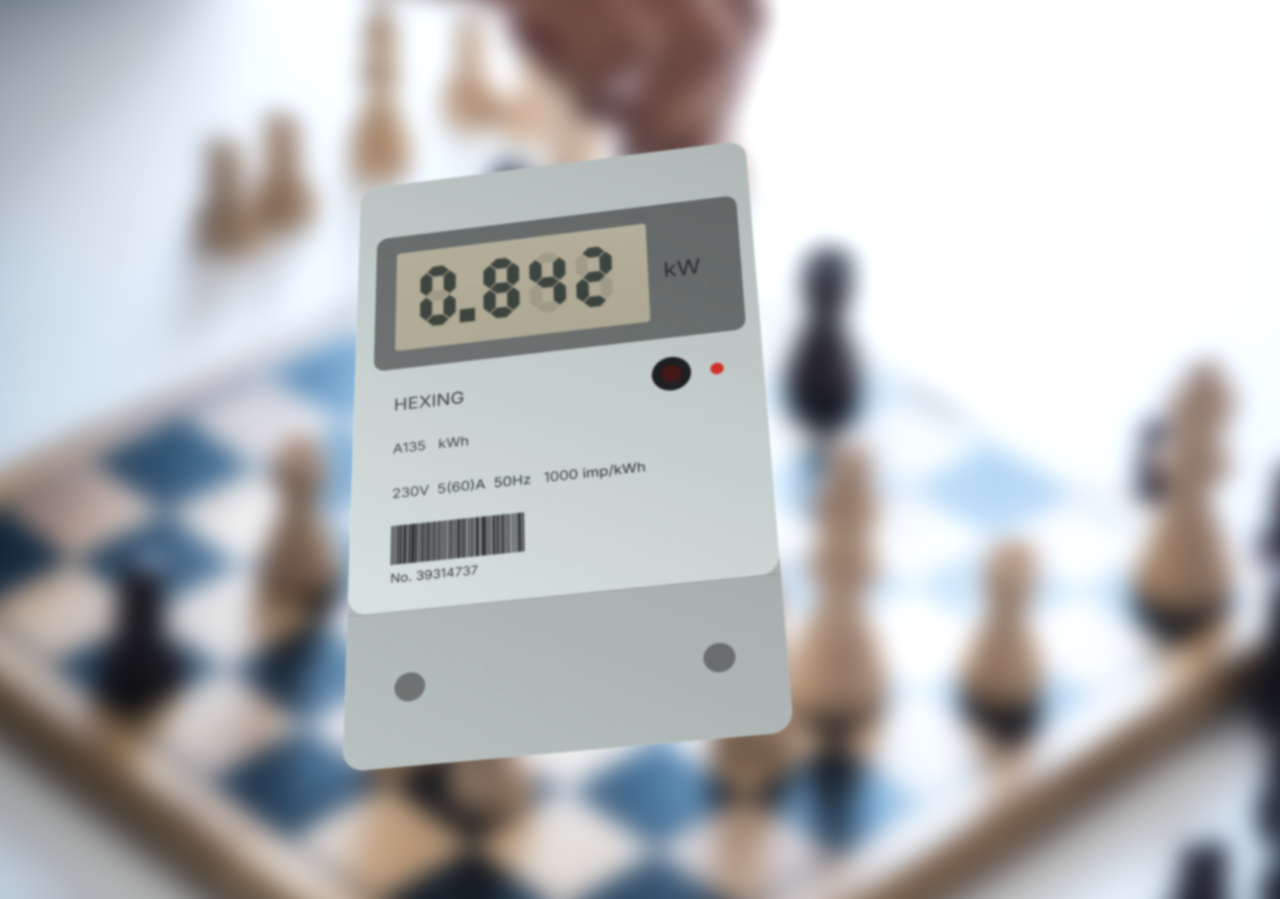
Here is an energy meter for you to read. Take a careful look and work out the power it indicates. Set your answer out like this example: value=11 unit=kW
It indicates value=0.842 unit=kW
